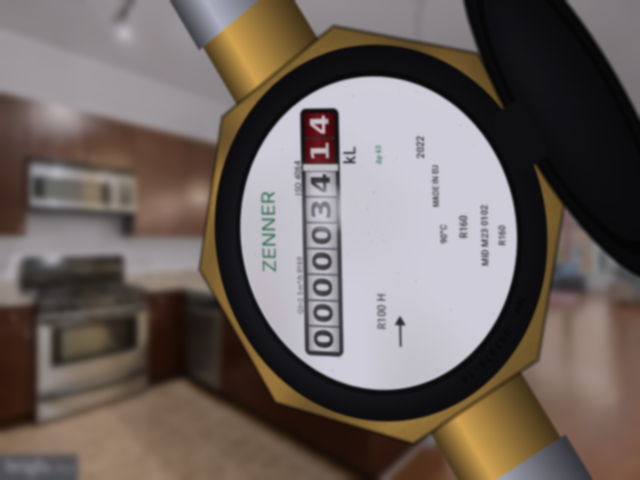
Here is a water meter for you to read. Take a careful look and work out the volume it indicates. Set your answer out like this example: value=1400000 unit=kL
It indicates value=34.14 unit=kL
